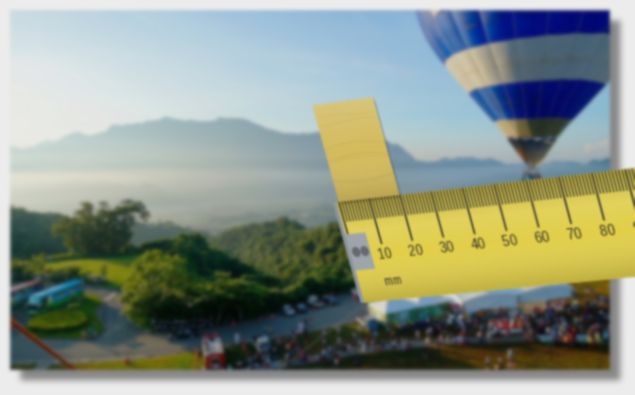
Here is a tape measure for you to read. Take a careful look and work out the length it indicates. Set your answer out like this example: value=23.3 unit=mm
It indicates value=20 unit=mm
